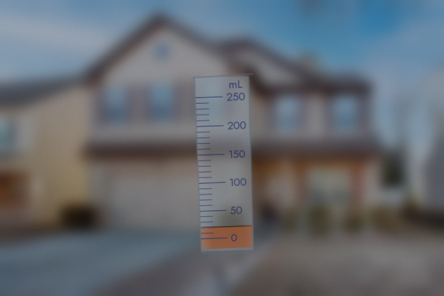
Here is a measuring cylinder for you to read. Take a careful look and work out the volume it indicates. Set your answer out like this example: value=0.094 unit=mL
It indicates value=20 unit=mL
